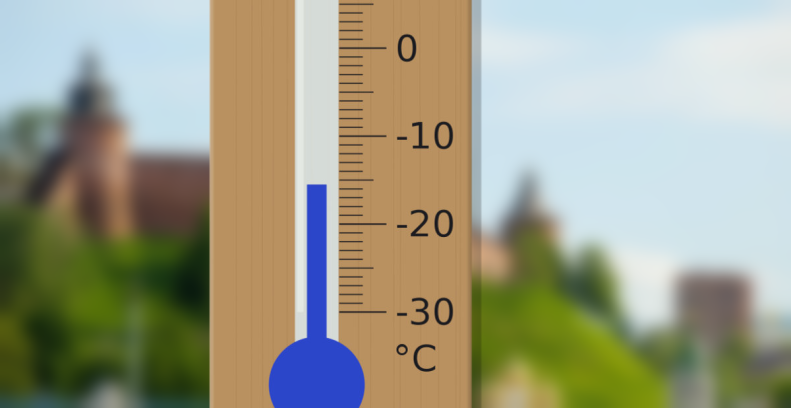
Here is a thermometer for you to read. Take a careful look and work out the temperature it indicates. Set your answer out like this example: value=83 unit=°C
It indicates value=-15.5 unit=°C
